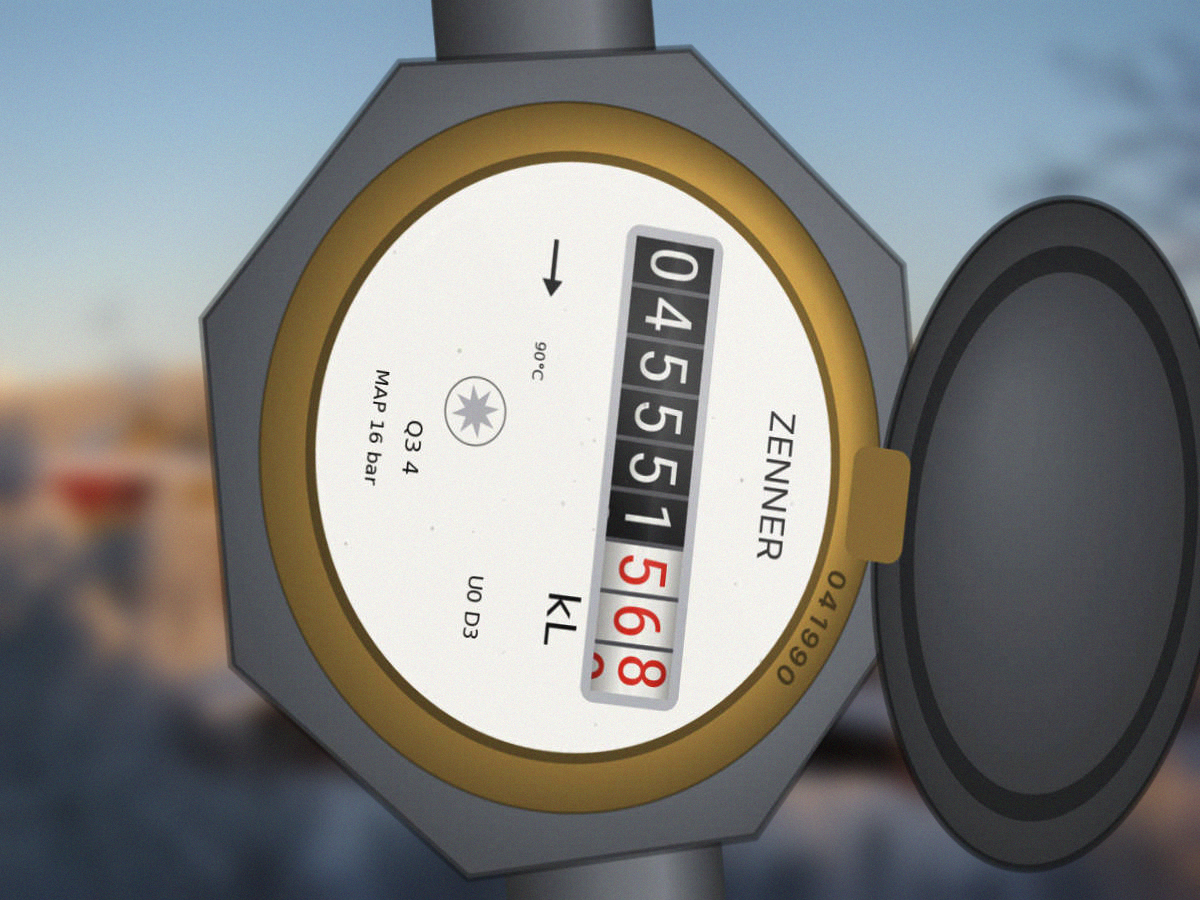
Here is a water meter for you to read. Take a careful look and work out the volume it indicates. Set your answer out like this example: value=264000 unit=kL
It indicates value=45551.568 unit=kL
